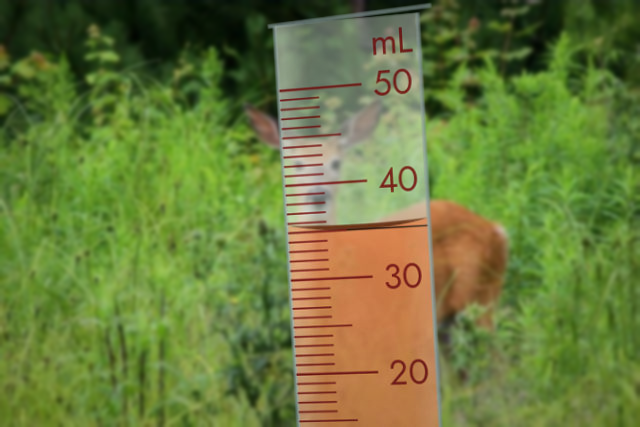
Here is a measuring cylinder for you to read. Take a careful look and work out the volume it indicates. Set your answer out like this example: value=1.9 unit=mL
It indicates value=35 unit=mL
